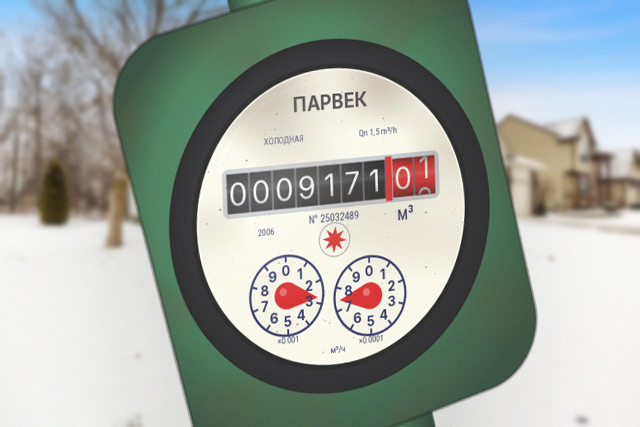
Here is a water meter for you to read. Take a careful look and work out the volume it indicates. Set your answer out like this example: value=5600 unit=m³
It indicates value=9171.0127 unit=m³
